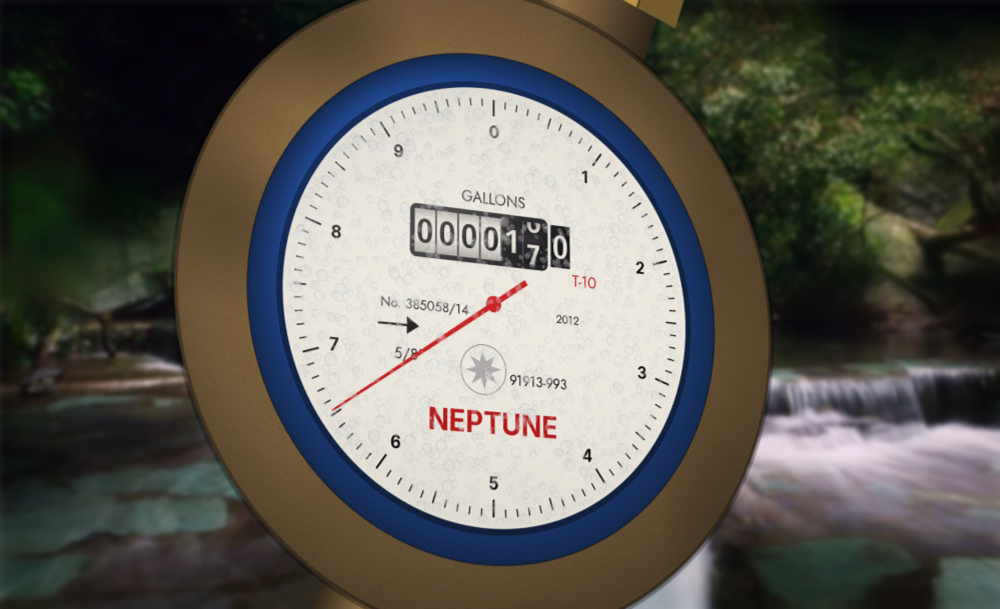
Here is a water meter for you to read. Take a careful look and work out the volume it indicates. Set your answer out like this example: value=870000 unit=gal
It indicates value=166.5 unit=gal
